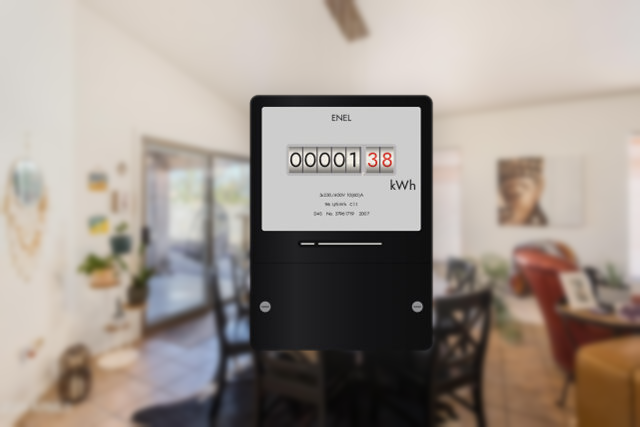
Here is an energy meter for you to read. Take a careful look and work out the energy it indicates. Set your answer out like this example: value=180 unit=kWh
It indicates value=1.38 unit=kWh
